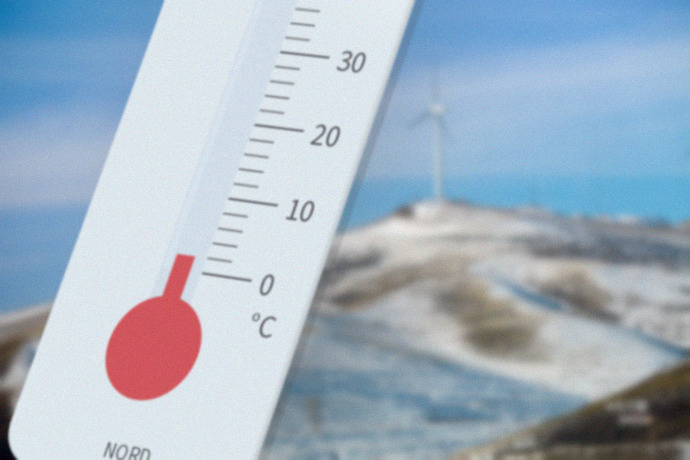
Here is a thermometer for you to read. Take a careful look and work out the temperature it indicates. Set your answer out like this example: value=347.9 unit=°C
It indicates value=2 unit=°C
